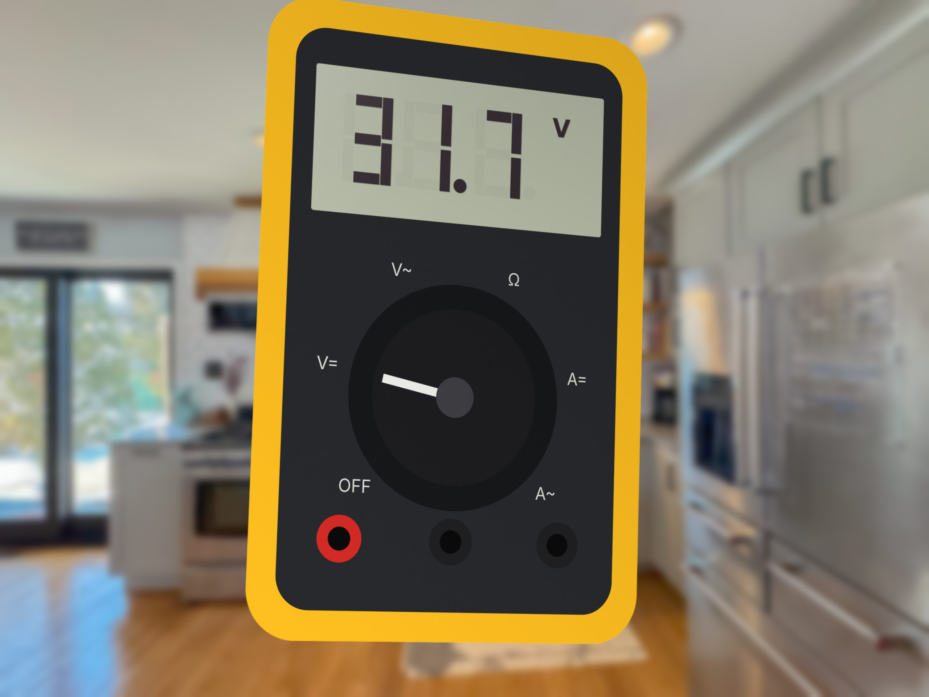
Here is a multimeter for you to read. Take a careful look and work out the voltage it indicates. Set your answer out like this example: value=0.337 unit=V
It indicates value=31.7 unit=V
